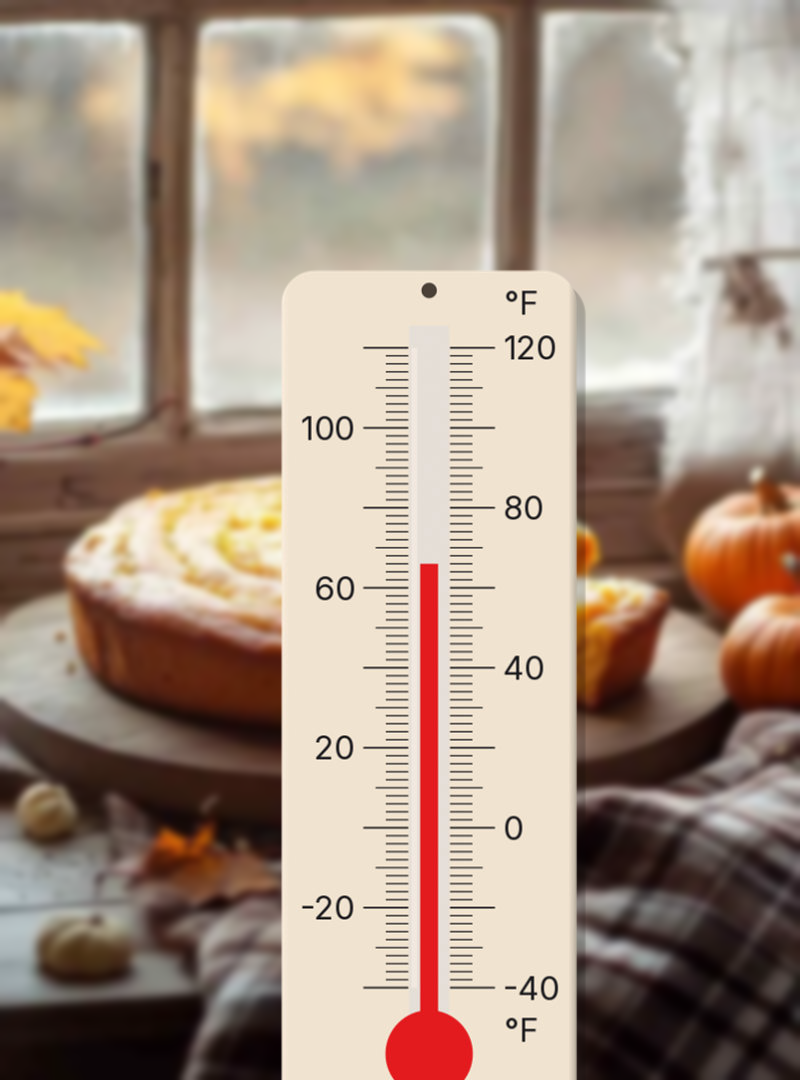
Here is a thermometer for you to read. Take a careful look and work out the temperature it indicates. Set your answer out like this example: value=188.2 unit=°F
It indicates value=66 unit=°F
